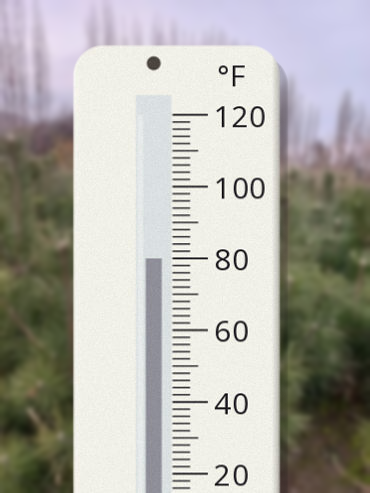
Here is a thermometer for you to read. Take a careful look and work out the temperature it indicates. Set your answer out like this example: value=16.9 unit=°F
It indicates value=80 unit=°F
